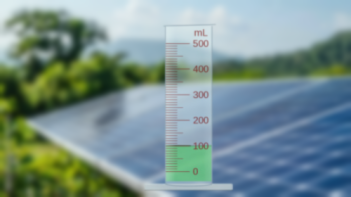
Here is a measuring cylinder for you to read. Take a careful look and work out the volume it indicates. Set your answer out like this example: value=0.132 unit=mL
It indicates value=100 unit=mL
